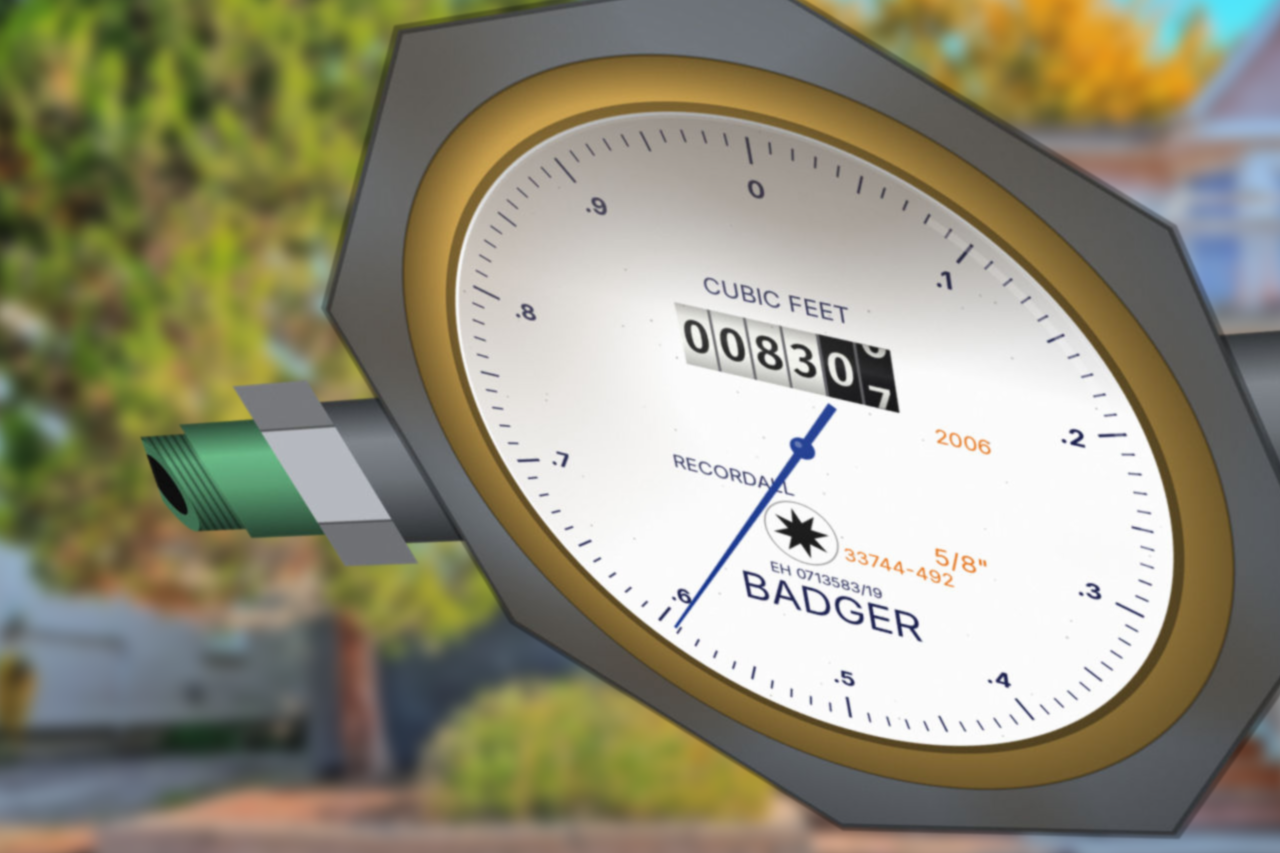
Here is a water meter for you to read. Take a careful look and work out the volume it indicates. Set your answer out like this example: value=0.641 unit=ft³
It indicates value=8306.59 unit=ft³
